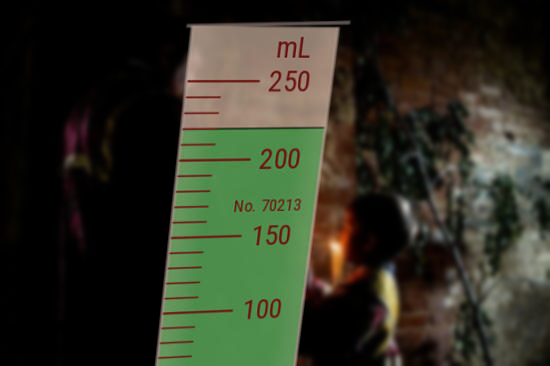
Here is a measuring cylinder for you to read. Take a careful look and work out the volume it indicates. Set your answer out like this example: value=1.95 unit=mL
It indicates value=220 unit=mL
